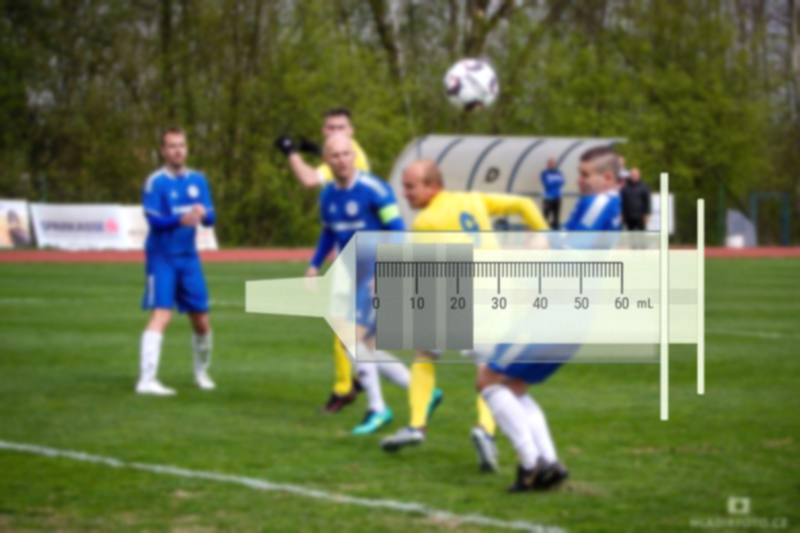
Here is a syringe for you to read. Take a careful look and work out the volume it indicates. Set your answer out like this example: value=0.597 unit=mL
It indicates value=0 unit=mL
